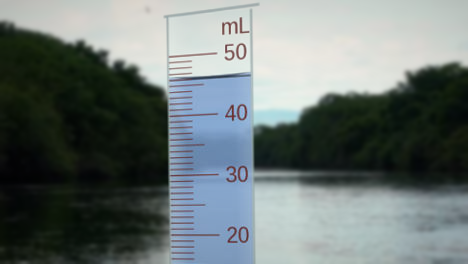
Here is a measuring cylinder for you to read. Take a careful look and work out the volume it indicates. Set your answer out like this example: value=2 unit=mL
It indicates value=46 unit=mL
